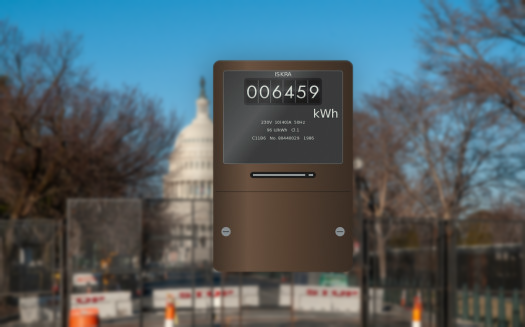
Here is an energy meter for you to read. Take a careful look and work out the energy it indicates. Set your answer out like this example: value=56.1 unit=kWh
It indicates value=6459 unit=kWh
